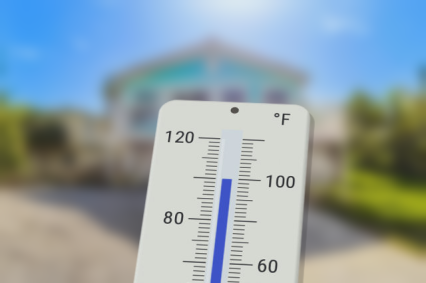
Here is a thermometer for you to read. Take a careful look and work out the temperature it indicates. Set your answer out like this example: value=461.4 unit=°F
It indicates value=100 unit=°F
